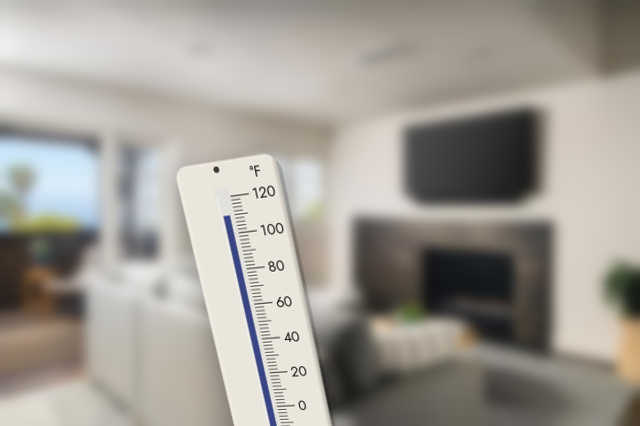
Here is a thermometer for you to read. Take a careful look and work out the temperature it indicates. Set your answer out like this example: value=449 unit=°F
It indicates value=110 unit=°F
